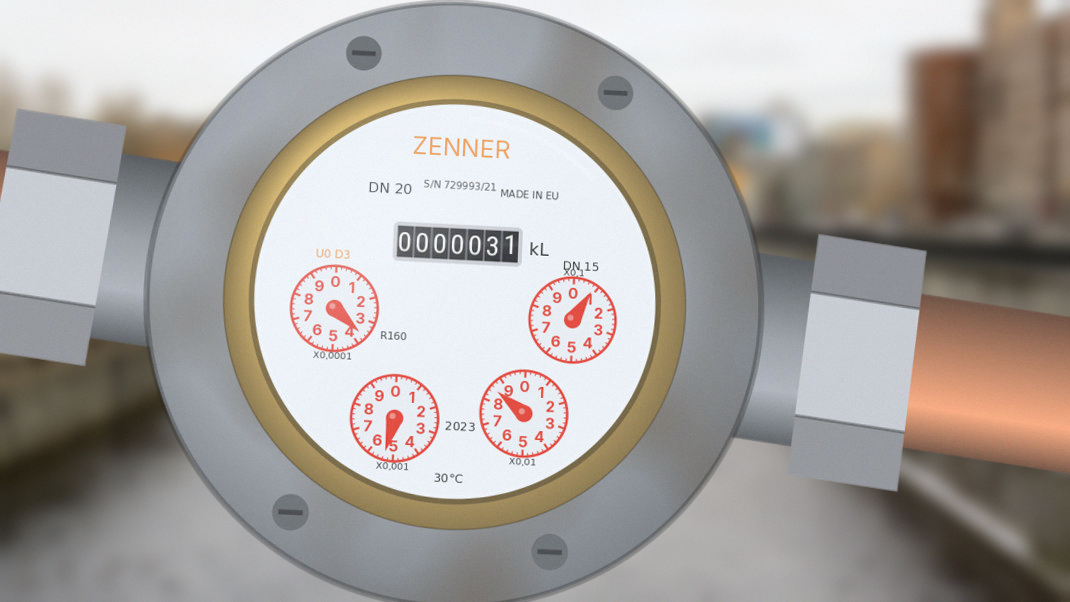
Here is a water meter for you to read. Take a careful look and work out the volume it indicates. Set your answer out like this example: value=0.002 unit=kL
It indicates value=31.0853 unit=kL
